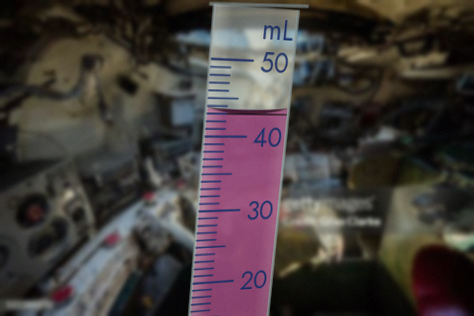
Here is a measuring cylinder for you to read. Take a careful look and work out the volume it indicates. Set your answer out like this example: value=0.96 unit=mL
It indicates value=43 unit=mL
